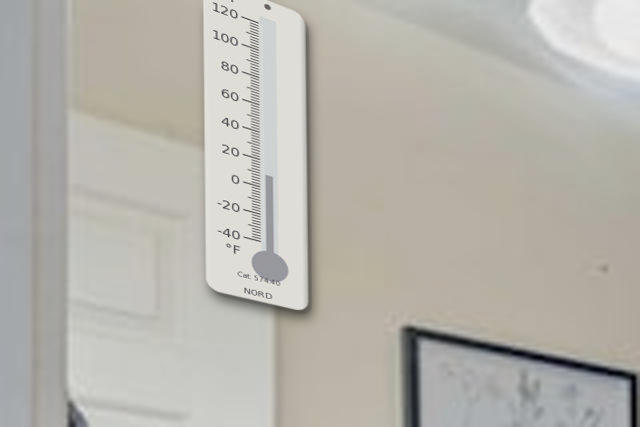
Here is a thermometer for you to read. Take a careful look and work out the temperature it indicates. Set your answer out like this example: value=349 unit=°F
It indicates value=10 unit=°F
